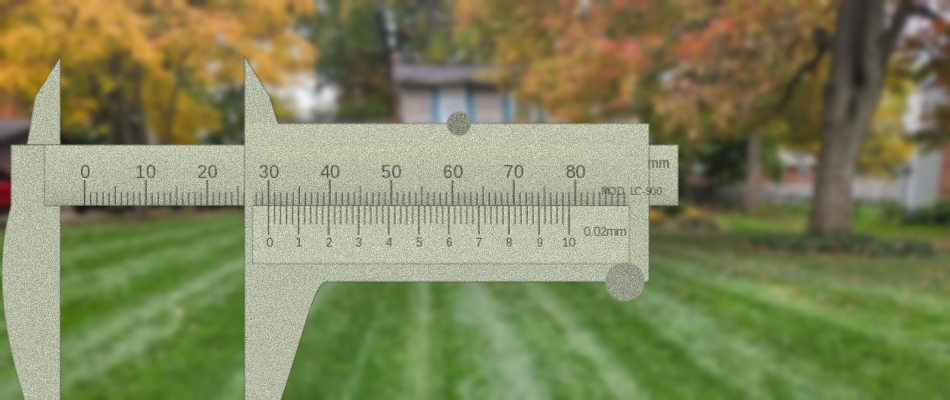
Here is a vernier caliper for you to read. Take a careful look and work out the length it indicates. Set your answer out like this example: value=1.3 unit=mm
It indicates value=30.0 unit=mm
